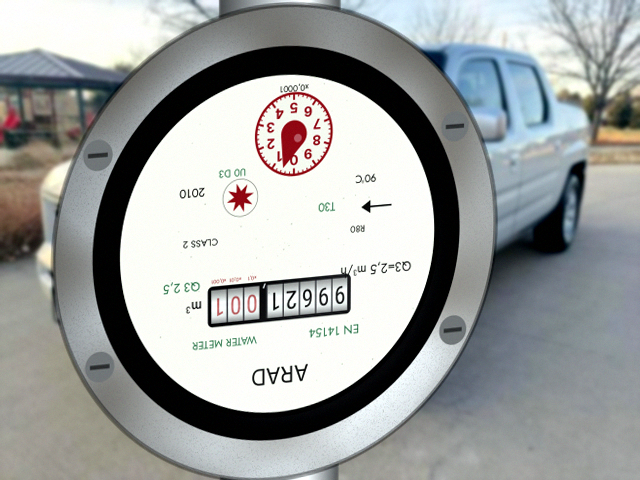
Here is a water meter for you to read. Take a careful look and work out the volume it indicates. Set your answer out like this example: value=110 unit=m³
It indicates value=99621.0010 unit=m³
